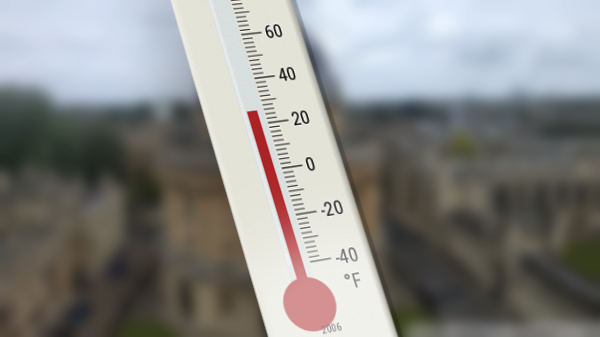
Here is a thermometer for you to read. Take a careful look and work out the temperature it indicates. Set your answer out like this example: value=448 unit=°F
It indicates value=26 unit=°F
